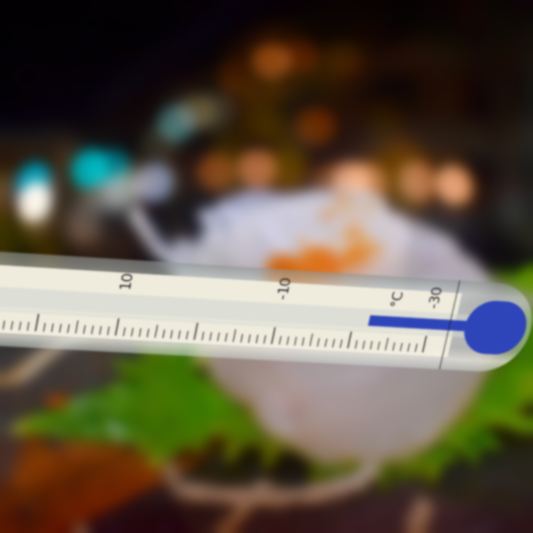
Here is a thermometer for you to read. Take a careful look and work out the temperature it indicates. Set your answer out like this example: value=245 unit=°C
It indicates value=-22 unit=°C
